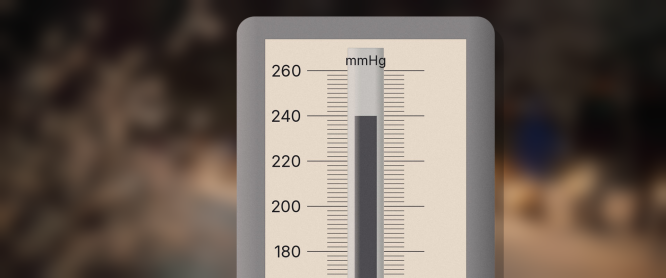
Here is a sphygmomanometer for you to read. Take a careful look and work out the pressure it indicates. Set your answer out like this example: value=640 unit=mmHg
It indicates value=240 unit=mmHg
